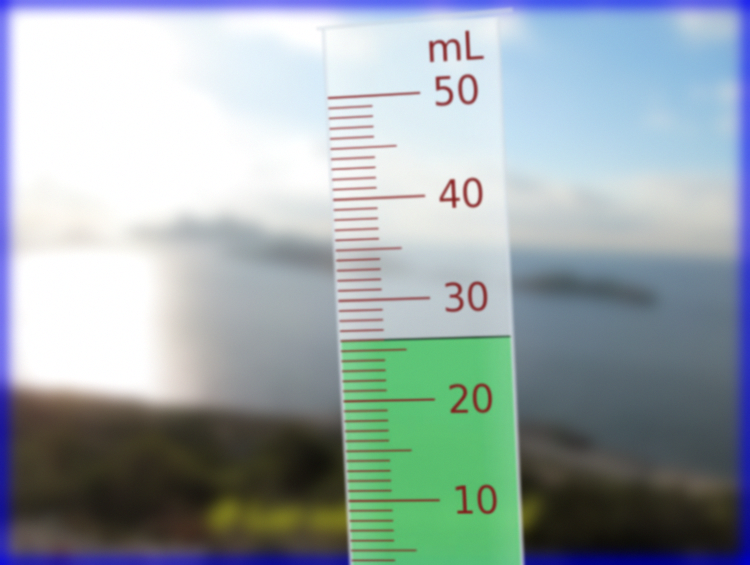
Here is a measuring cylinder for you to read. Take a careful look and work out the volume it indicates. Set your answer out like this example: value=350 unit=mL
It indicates value=26 unit=mL
